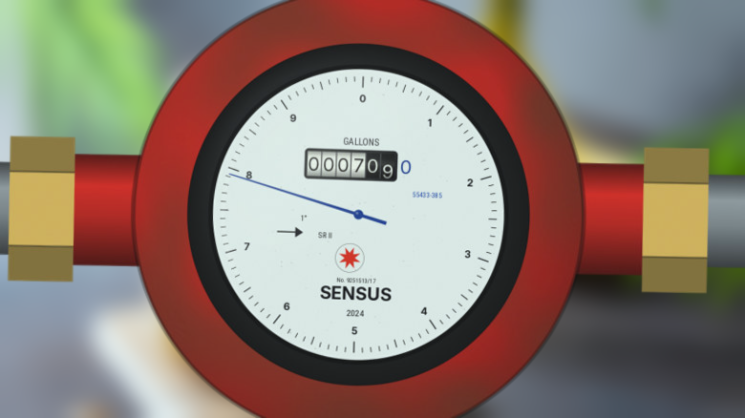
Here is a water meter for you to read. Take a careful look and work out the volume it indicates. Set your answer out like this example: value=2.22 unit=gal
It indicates value=7087.9 unit=gal
